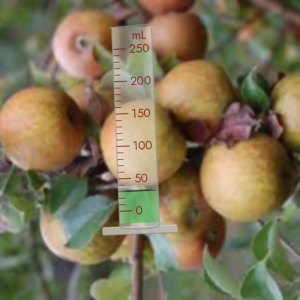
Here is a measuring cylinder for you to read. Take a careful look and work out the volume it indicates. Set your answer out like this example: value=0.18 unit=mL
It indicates value=30 unit=mL
